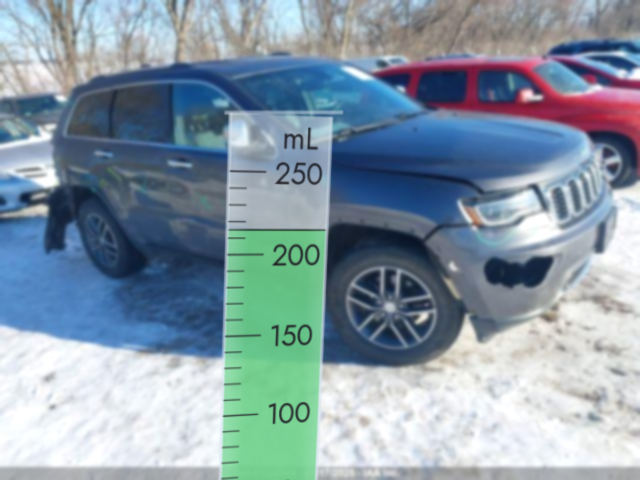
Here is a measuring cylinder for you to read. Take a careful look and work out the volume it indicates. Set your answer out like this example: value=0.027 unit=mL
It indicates value=215 unit=mL
